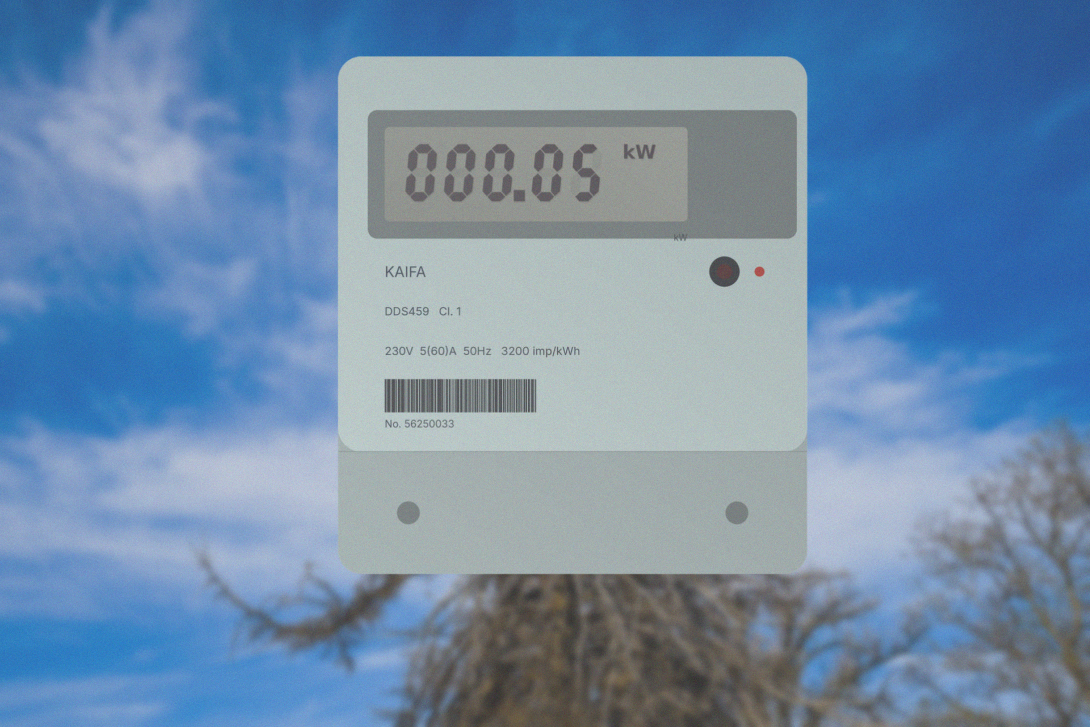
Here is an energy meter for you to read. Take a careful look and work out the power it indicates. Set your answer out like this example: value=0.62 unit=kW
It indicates value=0.05 unit=kW
